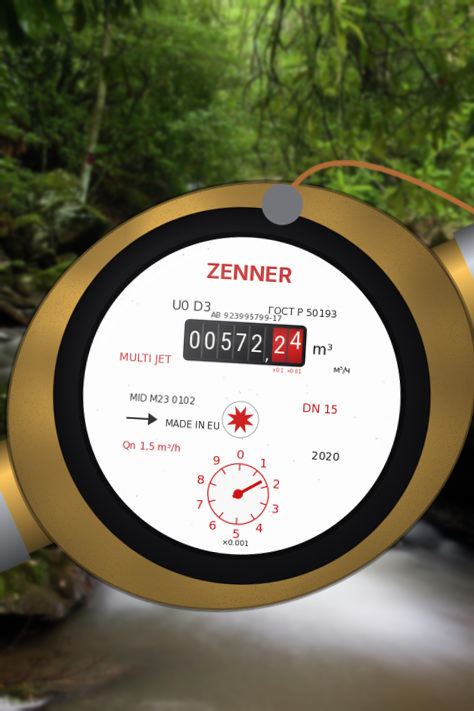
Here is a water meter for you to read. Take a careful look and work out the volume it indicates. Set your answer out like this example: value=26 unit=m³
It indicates value=572.241 unit=m³
